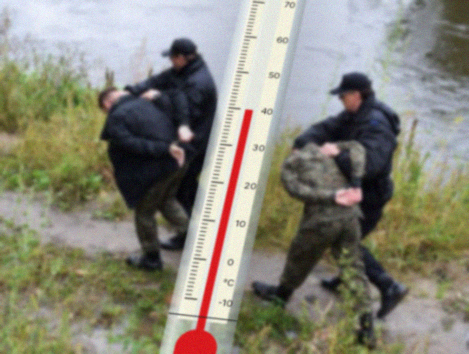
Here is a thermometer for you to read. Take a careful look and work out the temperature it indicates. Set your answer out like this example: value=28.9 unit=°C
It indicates value=40 unit=°C
